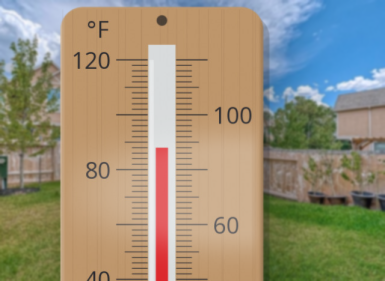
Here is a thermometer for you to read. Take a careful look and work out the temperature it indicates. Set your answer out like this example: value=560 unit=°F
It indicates value=88 unit=°F
